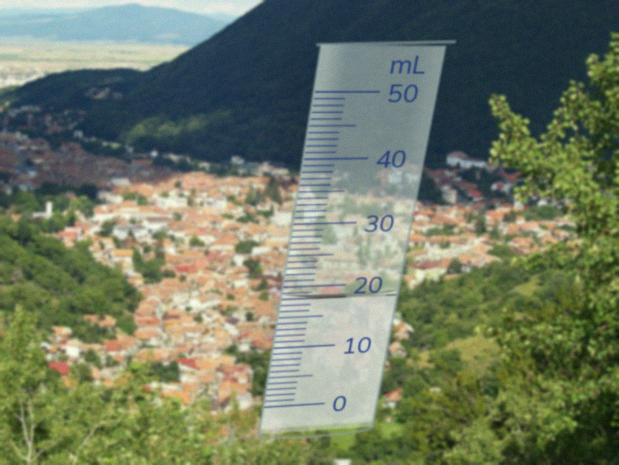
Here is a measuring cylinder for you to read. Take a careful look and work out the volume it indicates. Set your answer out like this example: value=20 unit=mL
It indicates value=18 unit=mL
